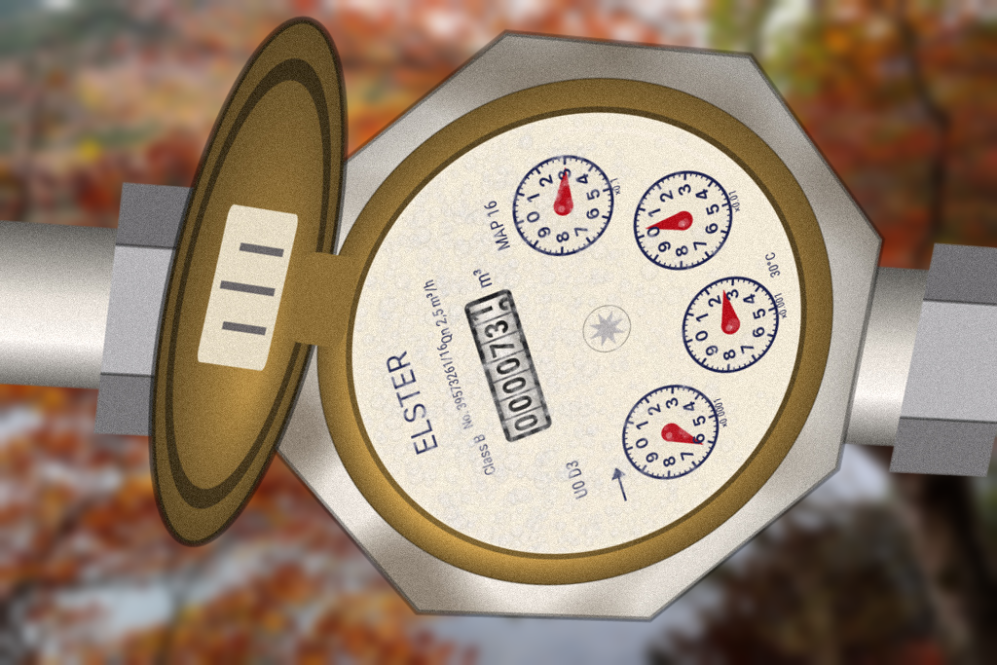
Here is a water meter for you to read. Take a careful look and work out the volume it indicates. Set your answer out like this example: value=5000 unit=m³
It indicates value=731.3026 unit=m³
